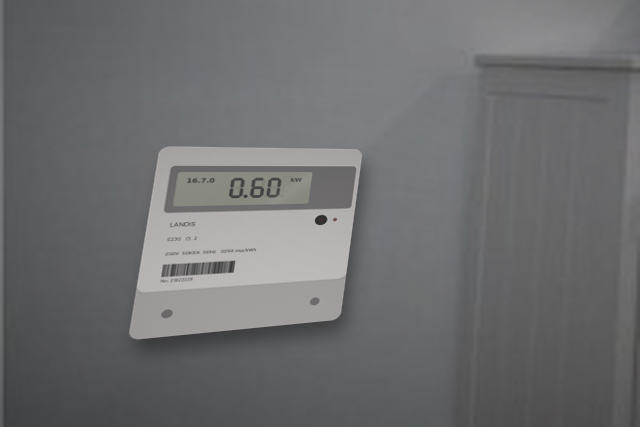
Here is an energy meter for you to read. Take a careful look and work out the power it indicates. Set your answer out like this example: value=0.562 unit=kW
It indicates value=0.60 unit=kW
